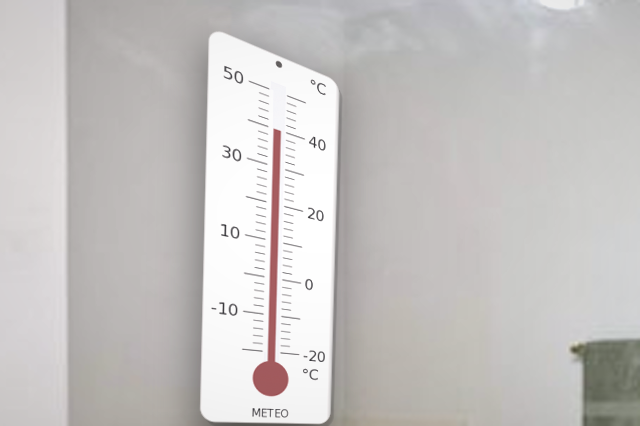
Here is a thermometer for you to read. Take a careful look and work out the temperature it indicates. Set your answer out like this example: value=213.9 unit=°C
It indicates value=40 unit=°C
